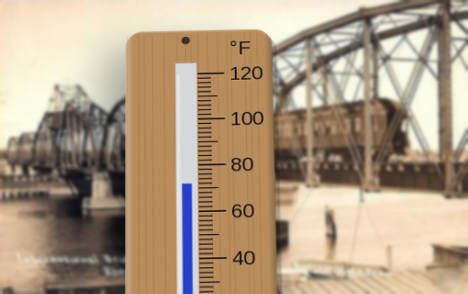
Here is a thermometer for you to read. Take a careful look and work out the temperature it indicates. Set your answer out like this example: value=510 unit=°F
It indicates value=72 unit=°F
